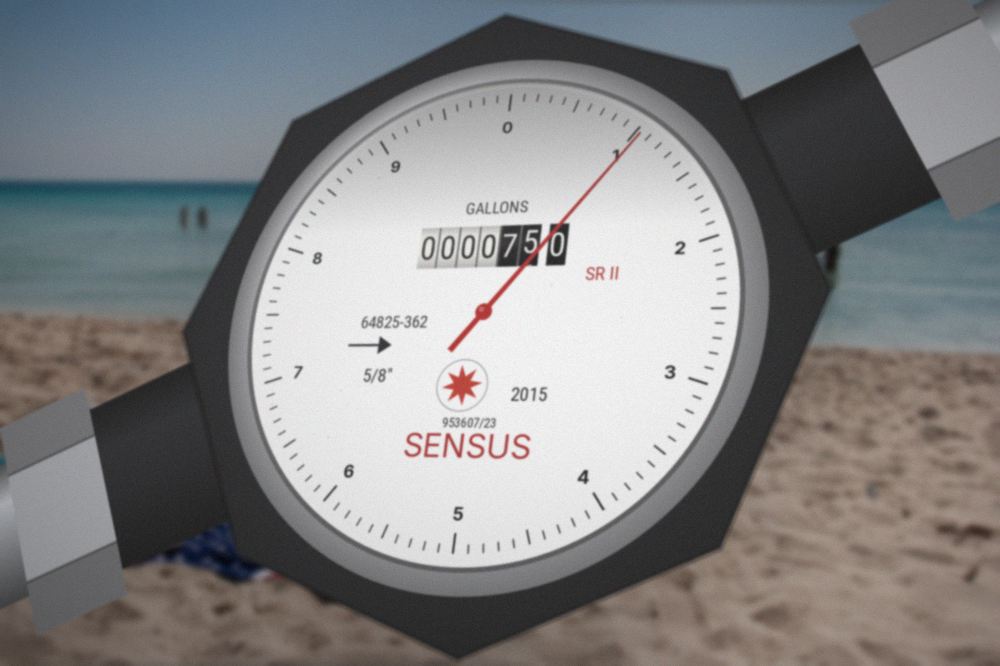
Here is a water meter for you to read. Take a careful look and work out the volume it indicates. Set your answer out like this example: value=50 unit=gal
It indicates value=751.0 unit=gal
